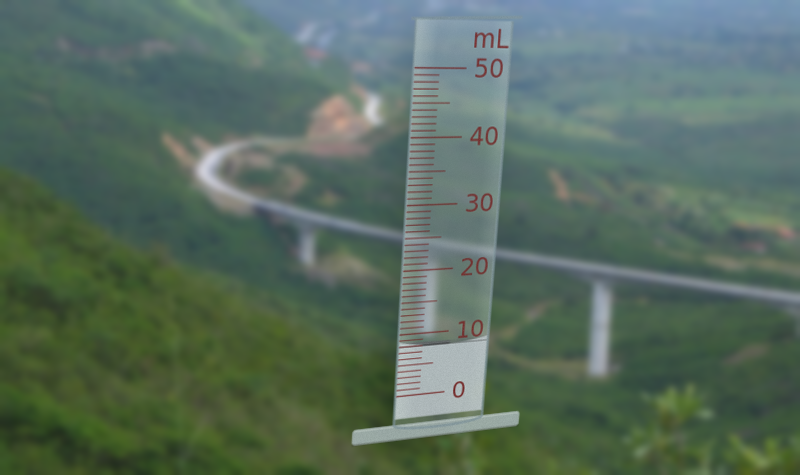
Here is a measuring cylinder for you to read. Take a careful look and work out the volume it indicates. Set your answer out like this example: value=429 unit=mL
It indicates value=8 unit=mL
